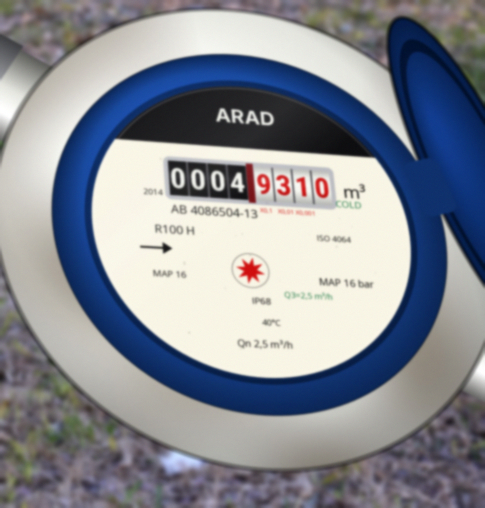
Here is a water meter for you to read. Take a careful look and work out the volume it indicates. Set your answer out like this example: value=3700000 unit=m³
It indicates value=4.9310 unit=m³
